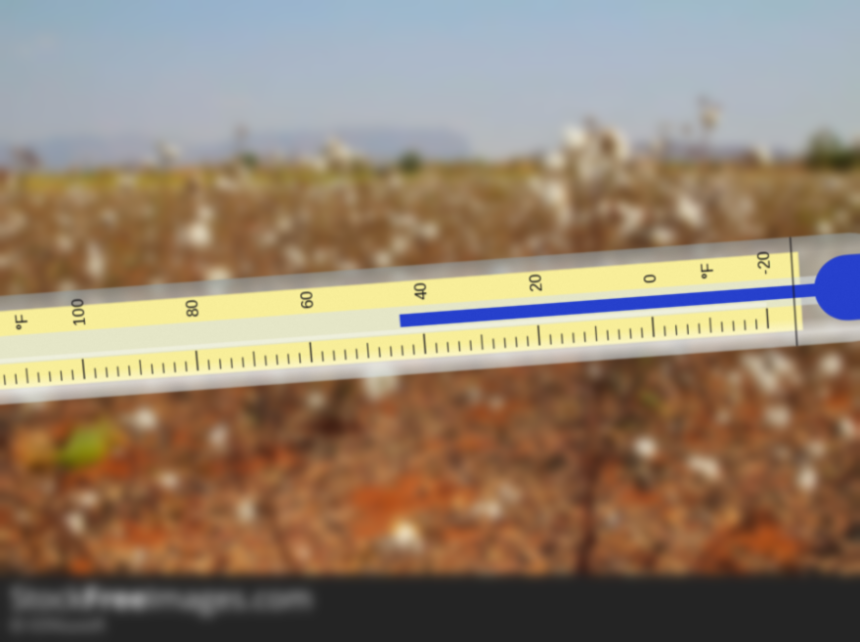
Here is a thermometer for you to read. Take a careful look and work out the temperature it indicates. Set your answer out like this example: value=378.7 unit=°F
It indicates value=44 unit=°F
